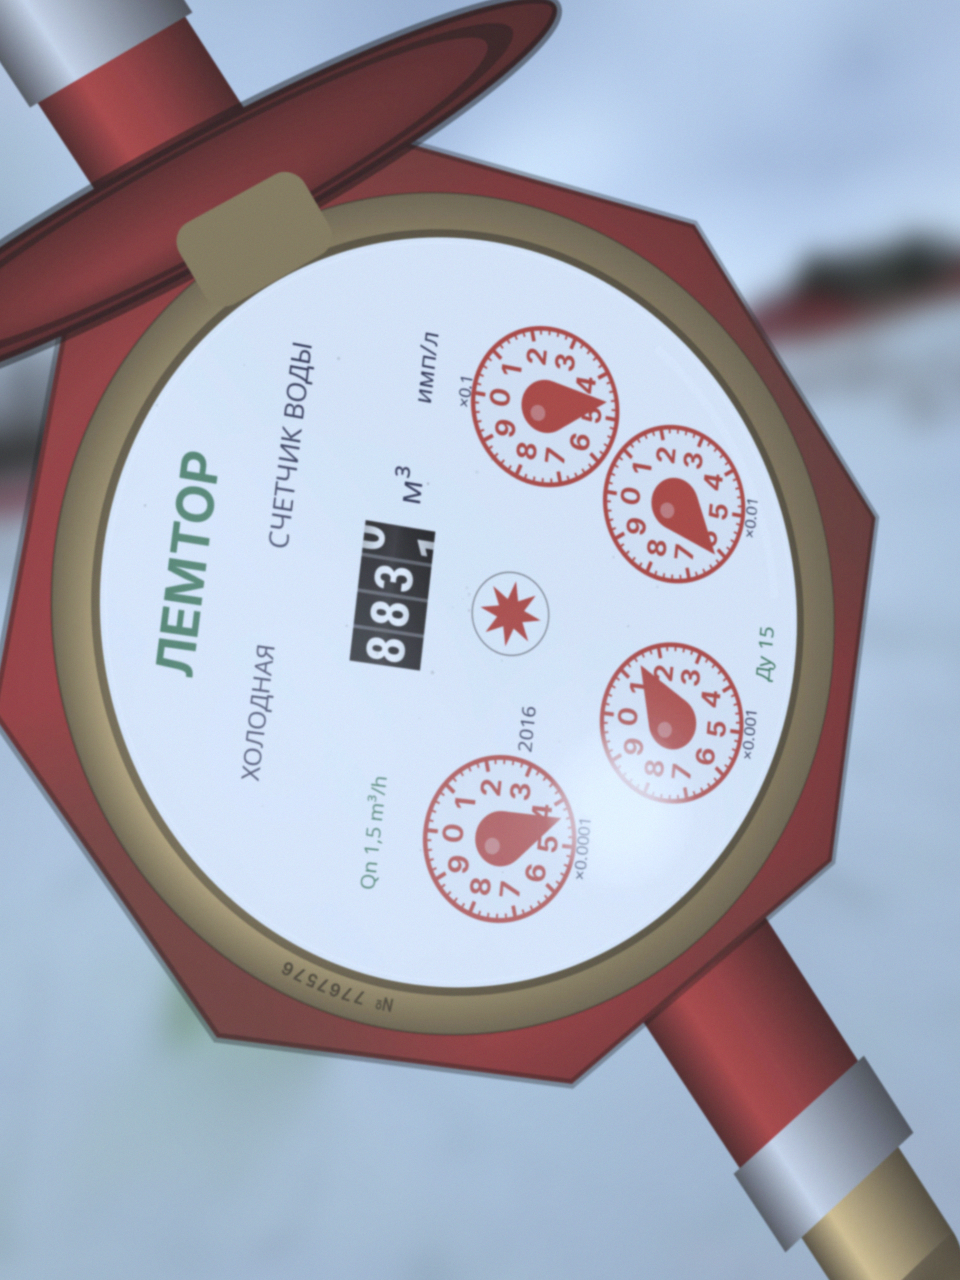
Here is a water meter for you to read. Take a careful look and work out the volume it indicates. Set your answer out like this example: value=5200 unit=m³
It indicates value=8830.4614 unit=m³
